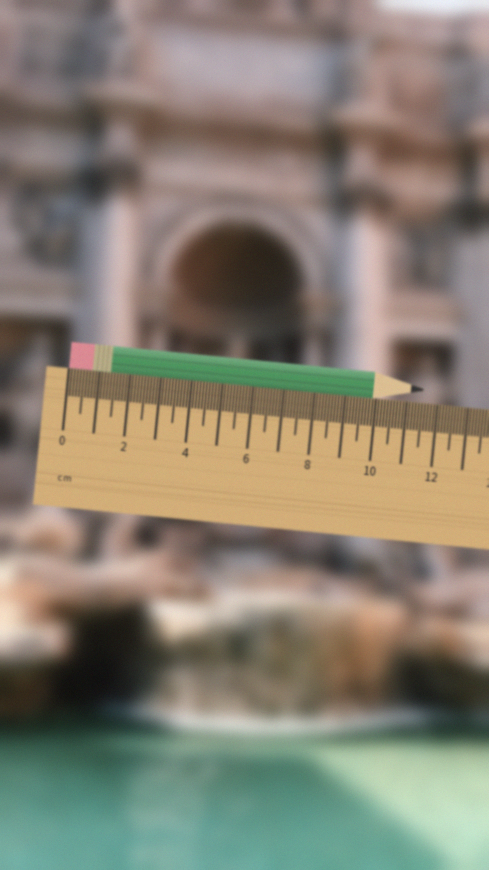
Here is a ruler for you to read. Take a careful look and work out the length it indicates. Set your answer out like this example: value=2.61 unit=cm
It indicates value=11.5 unit=cm
